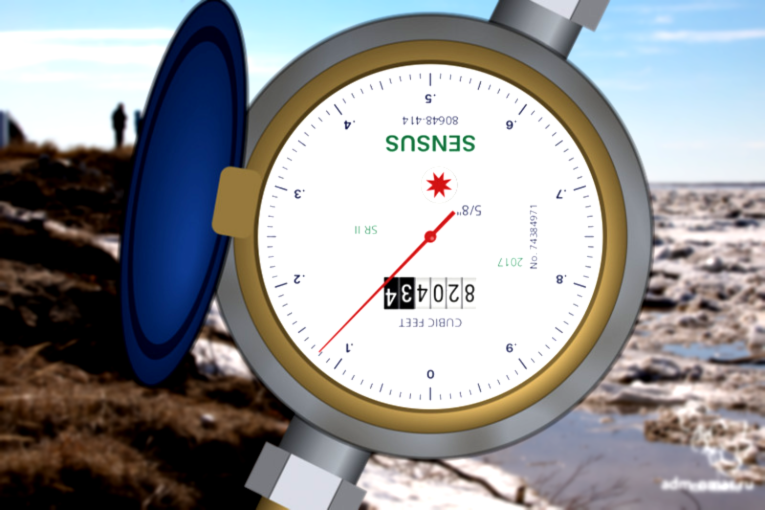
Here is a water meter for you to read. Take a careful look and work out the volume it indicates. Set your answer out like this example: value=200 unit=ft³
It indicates value=820434.12 unit=ft³
